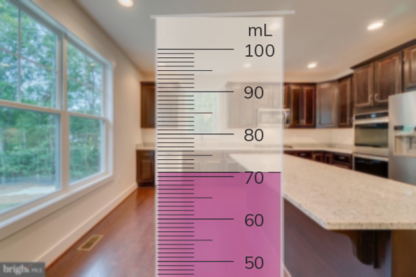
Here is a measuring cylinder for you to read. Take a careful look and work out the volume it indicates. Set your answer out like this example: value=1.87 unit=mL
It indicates value=71 unit=mL
